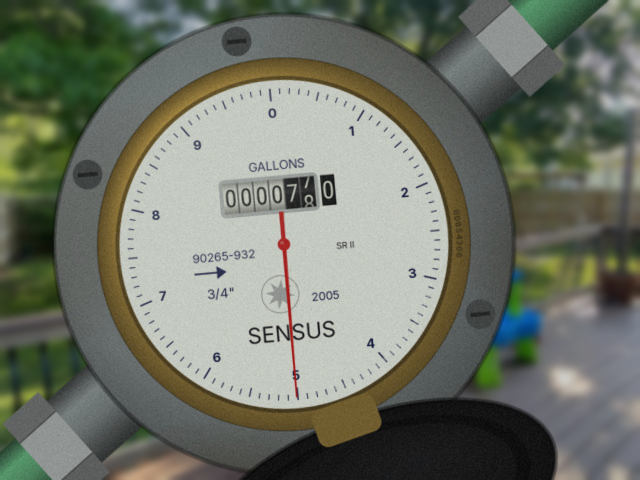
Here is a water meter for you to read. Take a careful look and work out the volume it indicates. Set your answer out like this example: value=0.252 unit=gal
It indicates value=775.0 unit=gal
